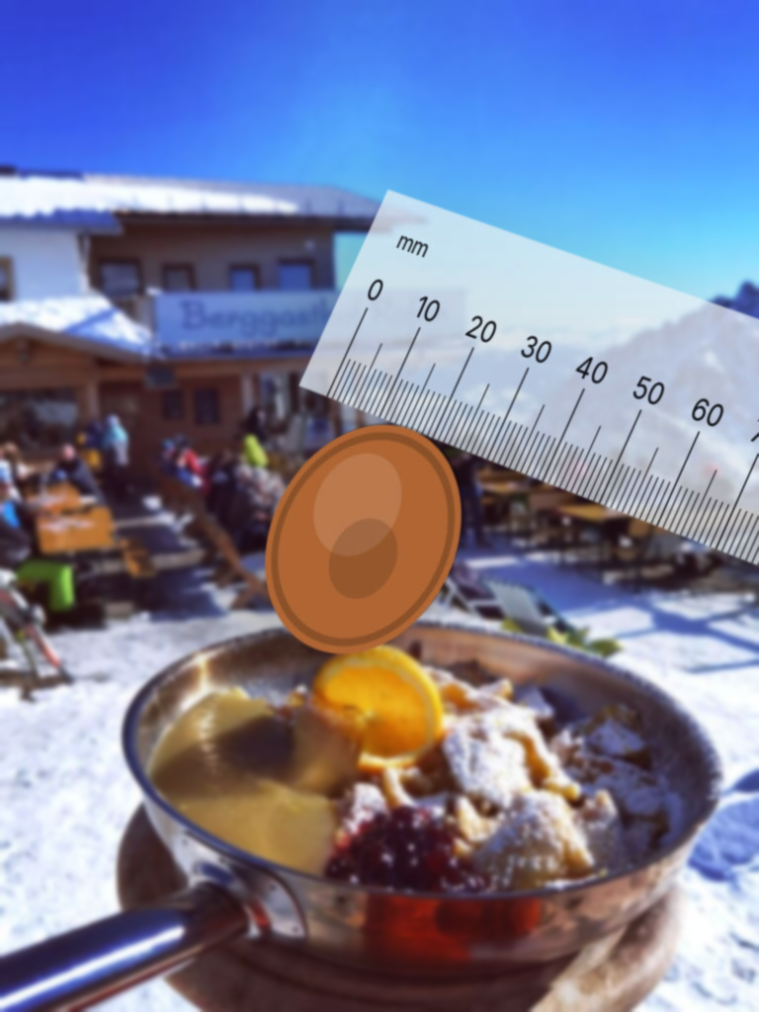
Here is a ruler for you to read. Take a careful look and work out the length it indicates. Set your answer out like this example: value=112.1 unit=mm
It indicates value=32 unit=mm
